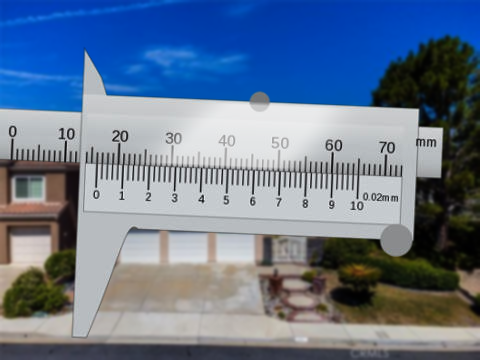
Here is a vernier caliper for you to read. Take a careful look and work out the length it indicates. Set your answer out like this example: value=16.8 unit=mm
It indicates value=16.0 unit=mm
